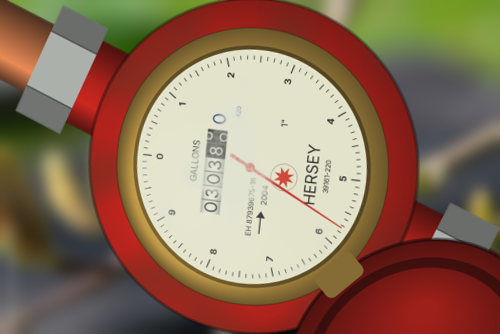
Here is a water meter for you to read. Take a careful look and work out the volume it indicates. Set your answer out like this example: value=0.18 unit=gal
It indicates value=303885.7 unit=gal
